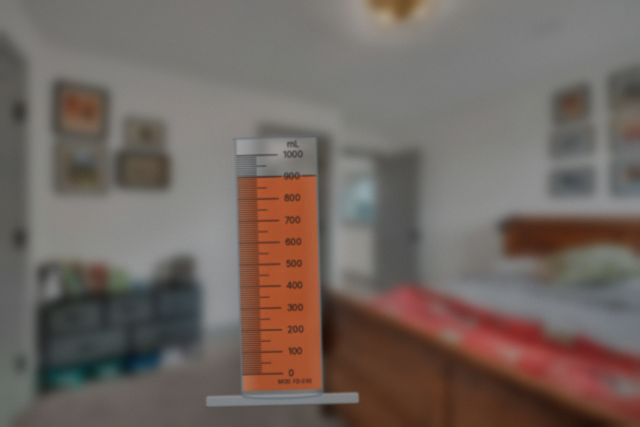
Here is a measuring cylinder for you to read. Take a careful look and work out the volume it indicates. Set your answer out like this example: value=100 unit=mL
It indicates value=900 unit=mL
